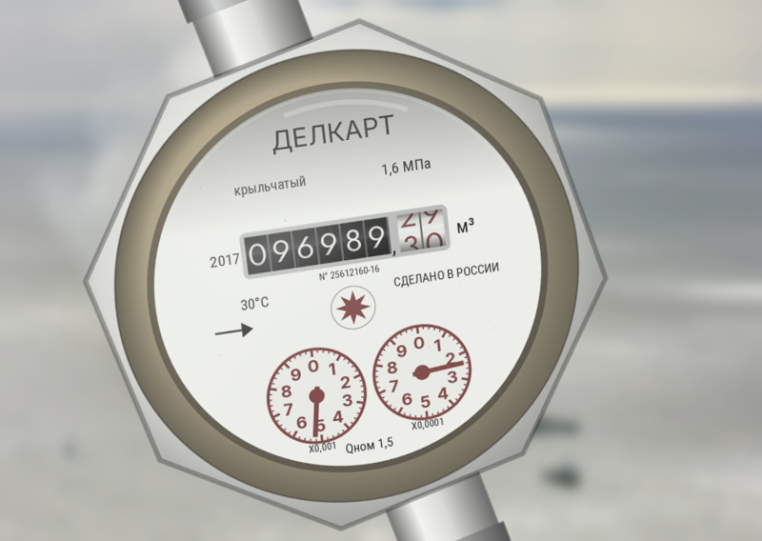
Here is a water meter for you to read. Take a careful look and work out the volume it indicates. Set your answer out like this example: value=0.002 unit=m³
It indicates value=96989.2952 unit=m³
